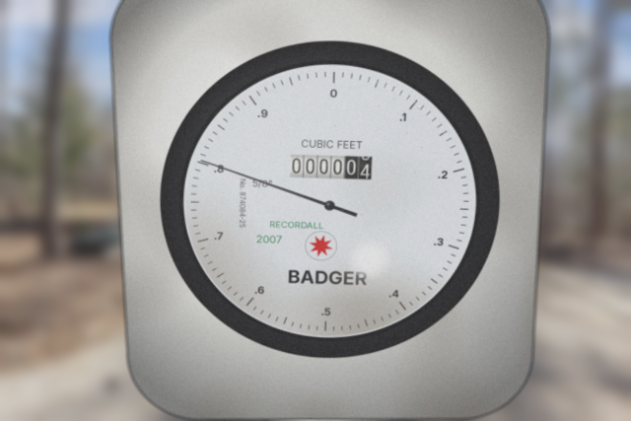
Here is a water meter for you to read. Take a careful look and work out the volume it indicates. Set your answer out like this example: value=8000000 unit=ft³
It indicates value=3.80 unit=ft³
